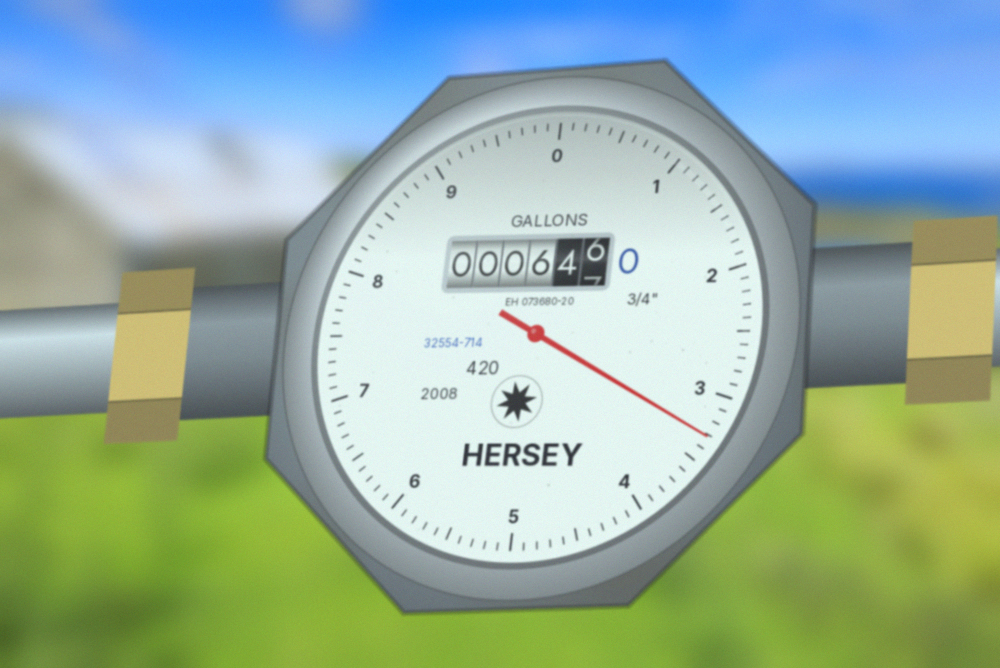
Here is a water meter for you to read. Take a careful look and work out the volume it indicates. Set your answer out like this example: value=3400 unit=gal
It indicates value=6463.3 unit=gal
